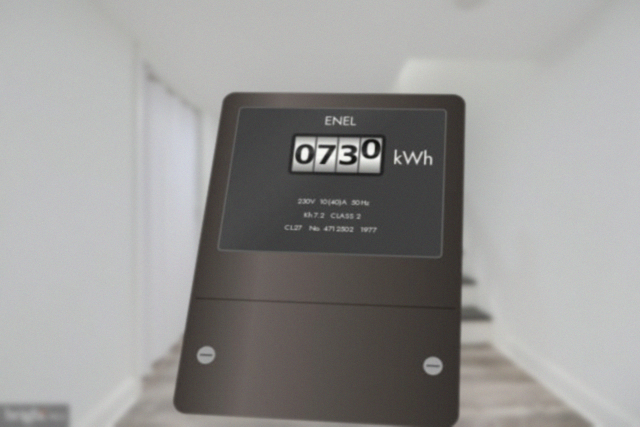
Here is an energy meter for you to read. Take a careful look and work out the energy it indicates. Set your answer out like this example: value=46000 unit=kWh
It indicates value=730 unit=kWh
